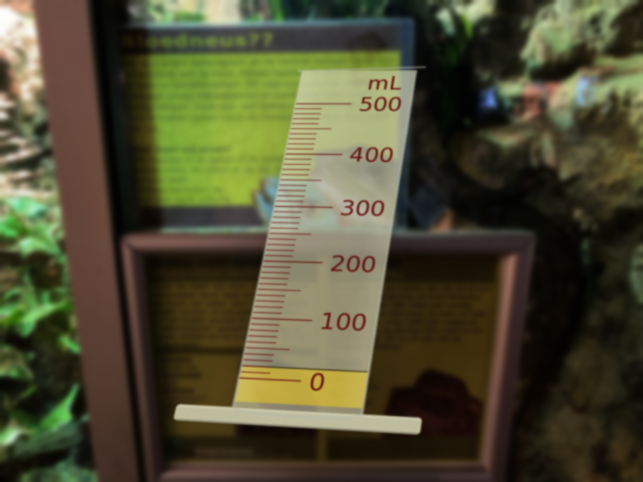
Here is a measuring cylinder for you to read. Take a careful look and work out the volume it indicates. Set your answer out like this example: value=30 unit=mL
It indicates value=20 unit=mL
